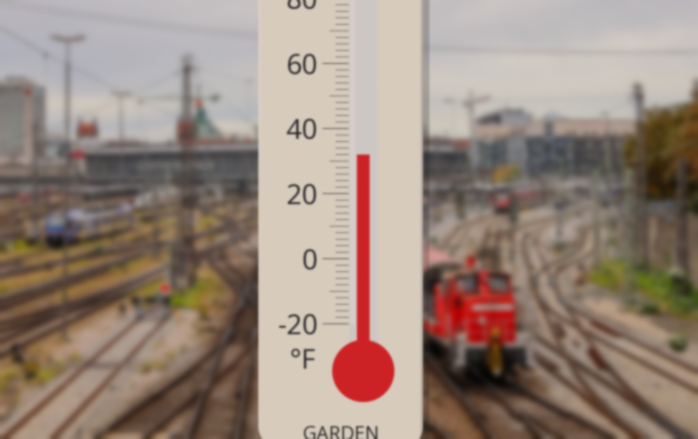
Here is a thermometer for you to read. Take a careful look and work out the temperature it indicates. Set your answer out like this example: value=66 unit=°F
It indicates value=32 unit=°F
